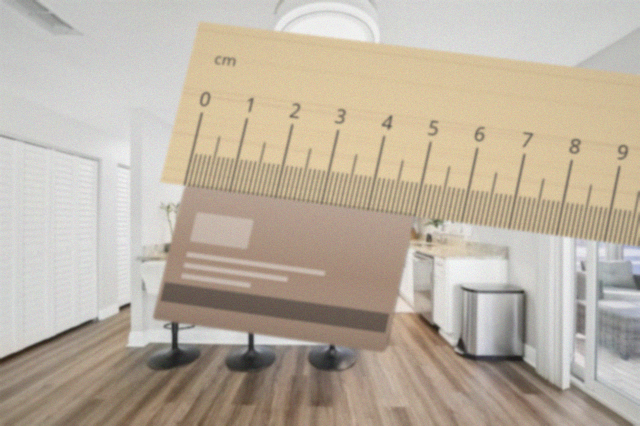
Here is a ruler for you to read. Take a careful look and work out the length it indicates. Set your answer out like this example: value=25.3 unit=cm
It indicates value=5 unit=cm
